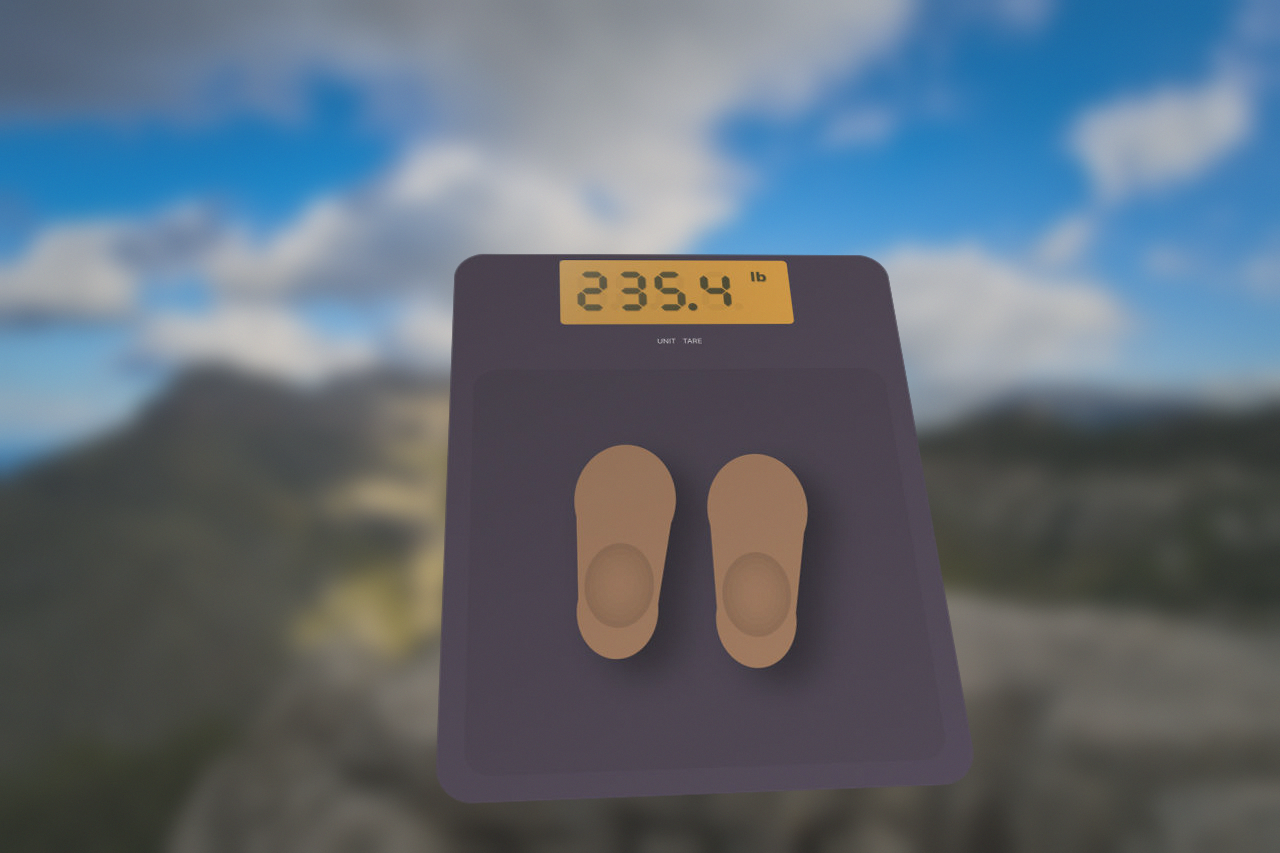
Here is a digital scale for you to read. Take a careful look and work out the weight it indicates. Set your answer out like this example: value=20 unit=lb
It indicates value=235.4 unit=lb
